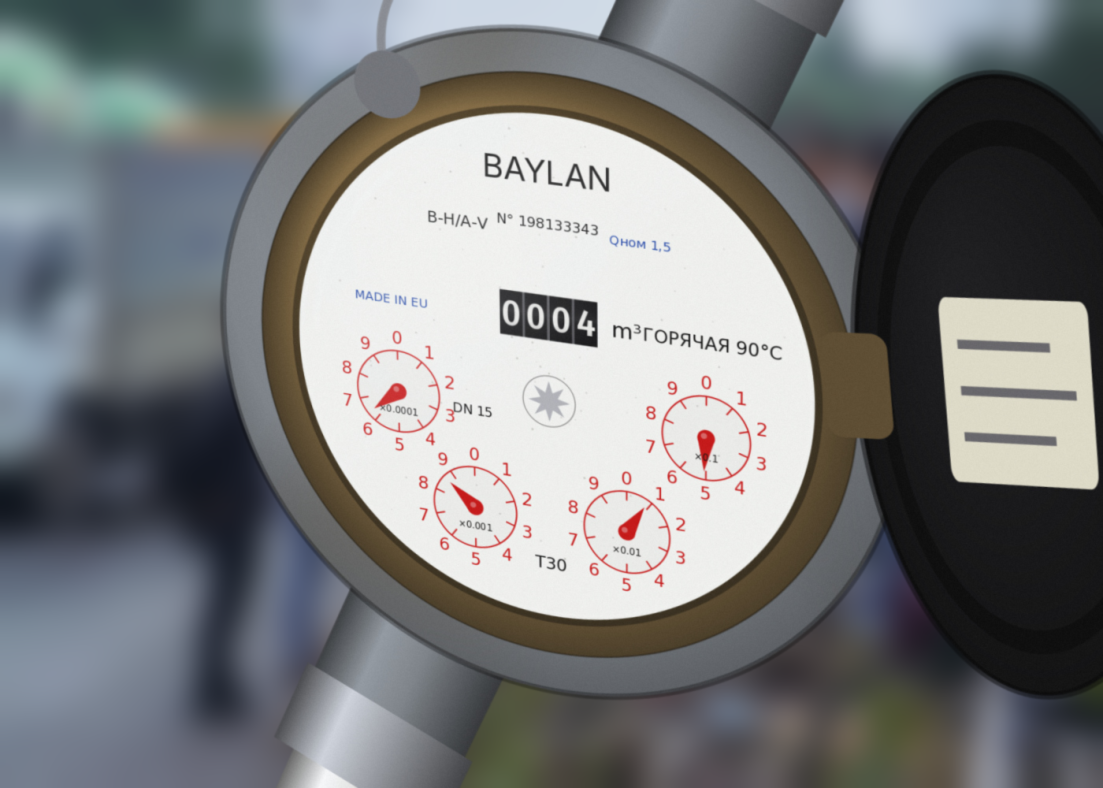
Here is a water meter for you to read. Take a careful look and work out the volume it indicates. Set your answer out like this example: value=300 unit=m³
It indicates value=4.5086 unit=m³
